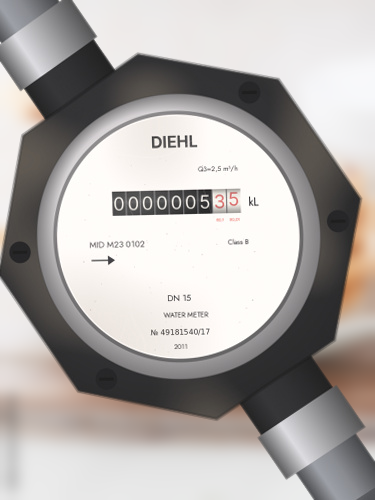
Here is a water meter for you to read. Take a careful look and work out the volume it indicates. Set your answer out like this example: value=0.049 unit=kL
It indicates value=5.35 unit=kL
